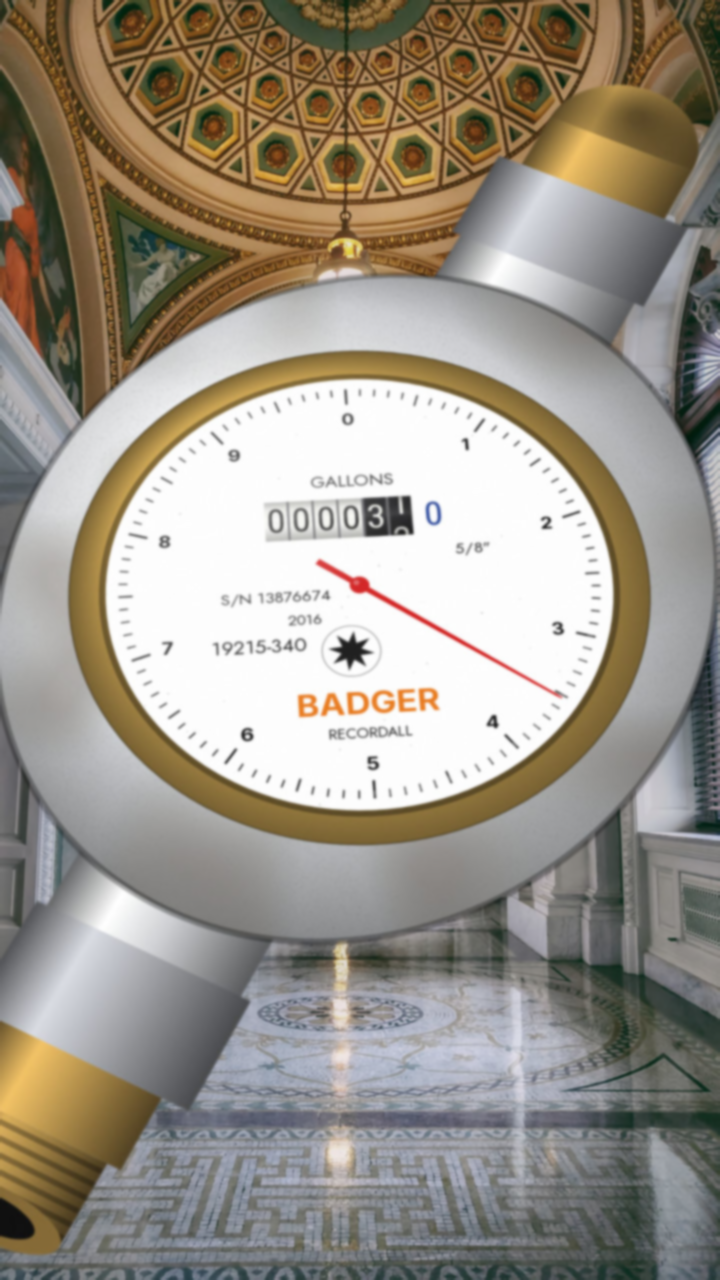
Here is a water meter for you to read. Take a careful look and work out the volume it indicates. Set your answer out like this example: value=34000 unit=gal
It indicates value=313.5 unit=gal
